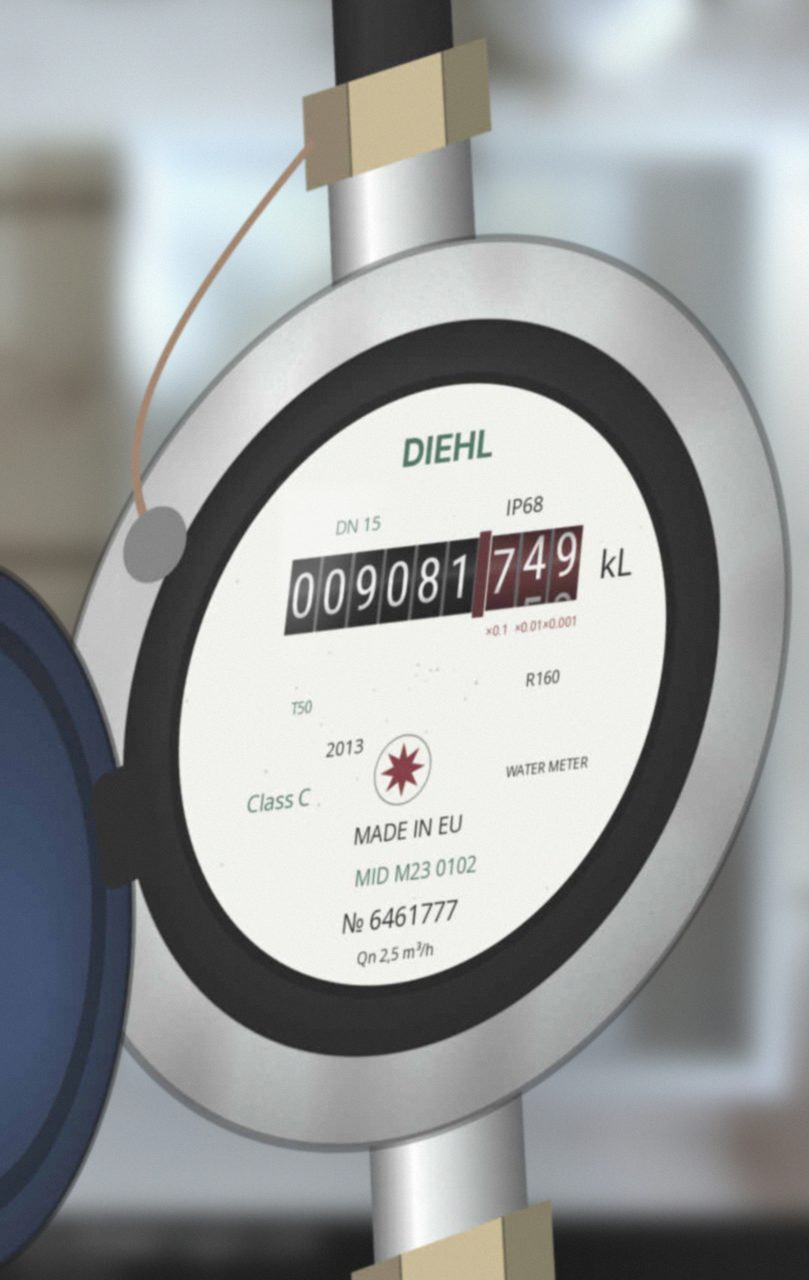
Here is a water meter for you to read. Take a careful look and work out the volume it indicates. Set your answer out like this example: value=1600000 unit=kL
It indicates value=9081.749 unit=kL
